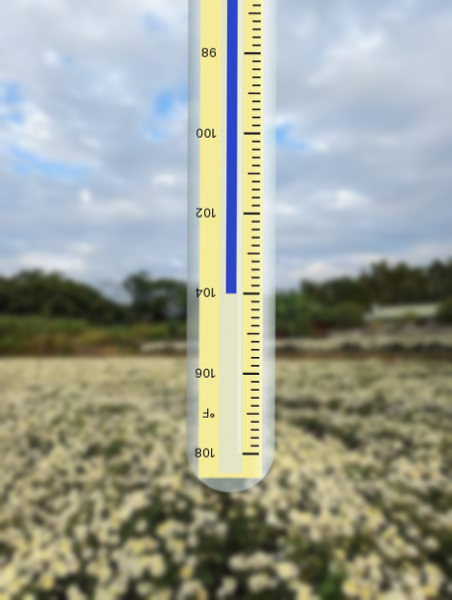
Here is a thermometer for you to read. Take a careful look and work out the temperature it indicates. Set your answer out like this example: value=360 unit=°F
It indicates value=104 unit=°F
